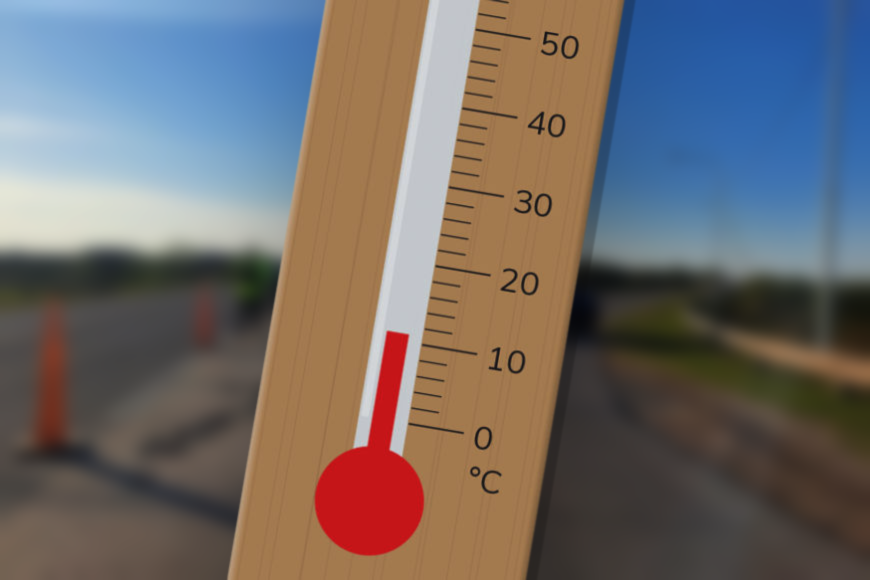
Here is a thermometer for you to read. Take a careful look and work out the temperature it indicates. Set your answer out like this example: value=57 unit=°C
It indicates value=11 unit=°C
